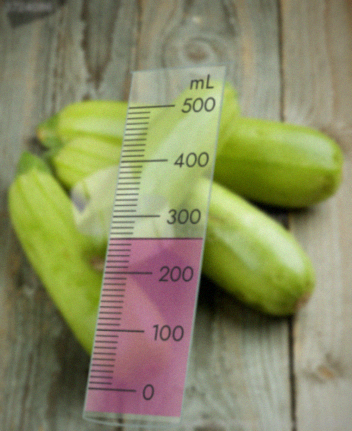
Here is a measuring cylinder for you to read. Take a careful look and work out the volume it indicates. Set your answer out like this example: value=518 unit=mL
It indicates value=260 unit=mL
